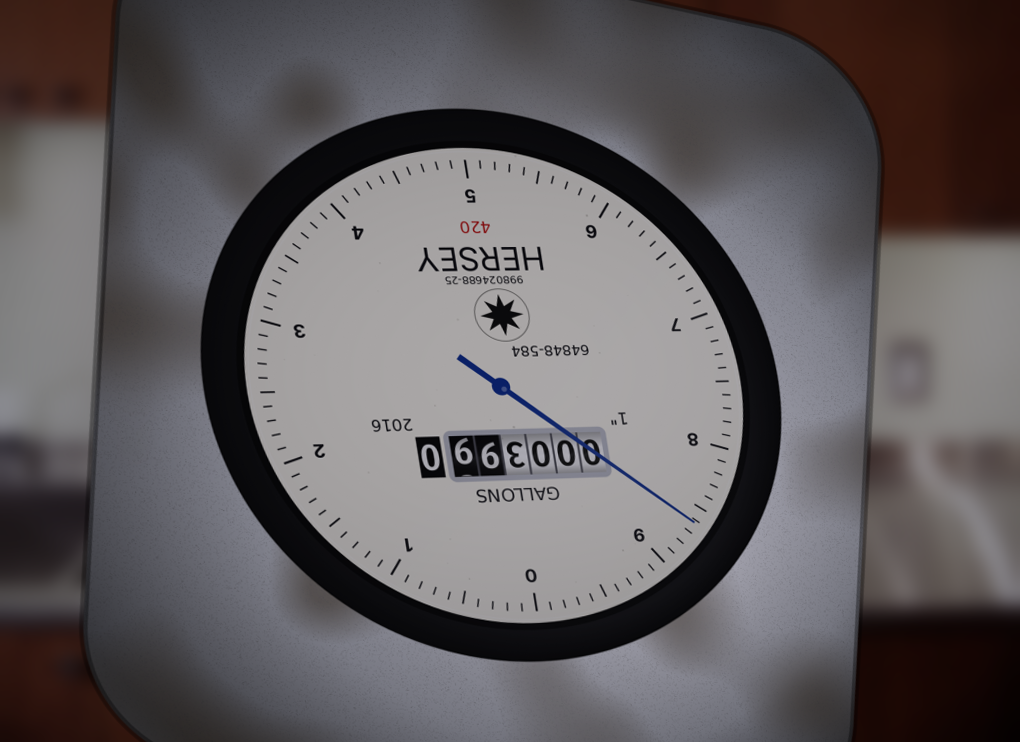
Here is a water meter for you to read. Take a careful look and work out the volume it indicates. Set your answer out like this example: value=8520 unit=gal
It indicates value=3988.6 unit=gal
